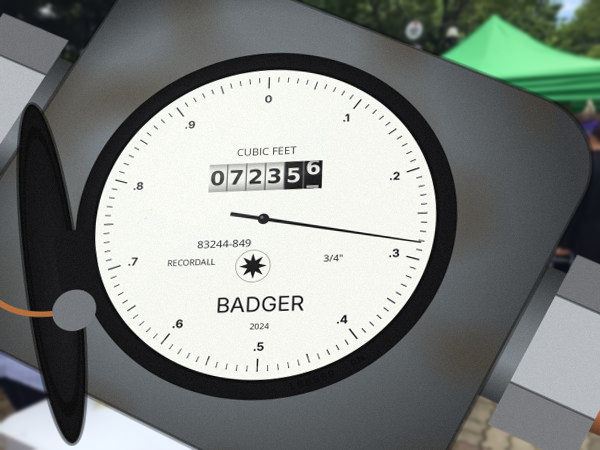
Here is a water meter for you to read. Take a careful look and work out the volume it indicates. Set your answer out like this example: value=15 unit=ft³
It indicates value=72356.28 unit=ft³
